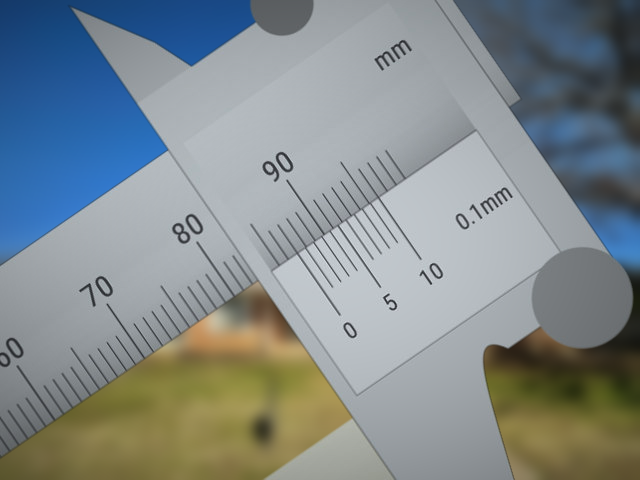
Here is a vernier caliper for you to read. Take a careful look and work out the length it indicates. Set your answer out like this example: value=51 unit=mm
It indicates value=87.0 unit=mm
